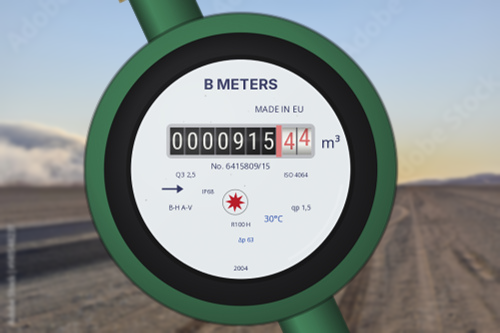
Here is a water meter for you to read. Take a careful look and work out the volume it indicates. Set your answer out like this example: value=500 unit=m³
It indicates value=915.44 unit=m³
